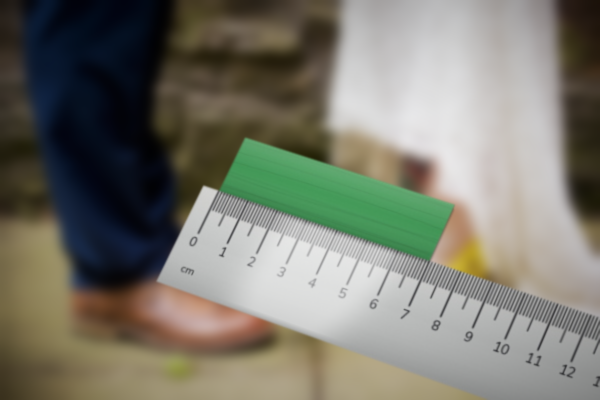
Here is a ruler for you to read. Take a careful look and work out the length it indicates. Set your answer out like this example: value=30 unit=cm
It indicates value=7 unit=cm
